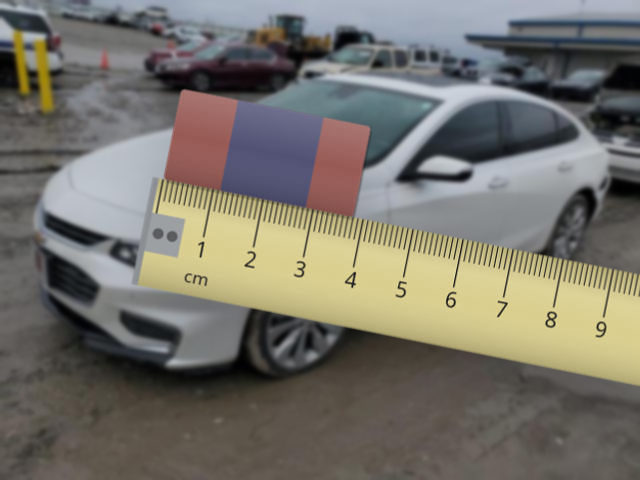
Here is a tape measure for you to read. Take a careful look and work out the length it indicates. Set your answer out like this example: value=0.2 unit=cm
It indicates value=3.8 unit=cm
